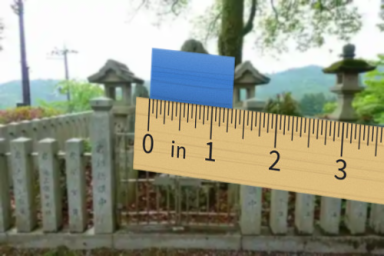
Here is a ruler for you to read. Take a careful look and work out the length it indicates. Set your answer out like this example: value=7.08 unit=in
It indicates value=1.3125 unit=in
